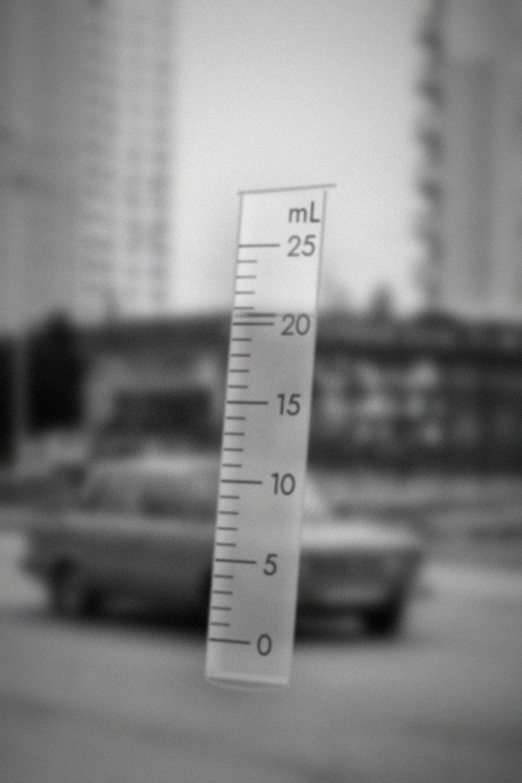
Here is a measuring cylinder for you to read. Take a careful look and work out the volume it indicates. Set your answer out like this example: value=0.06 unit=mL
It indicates value=20.5 unit=mL
